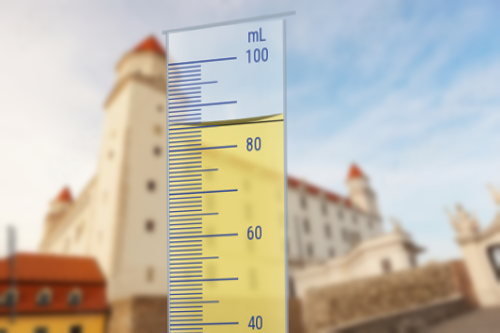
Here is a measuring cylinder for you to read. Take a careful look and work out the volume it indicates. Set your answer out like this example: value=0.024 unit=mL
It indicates value=85 unit=mL
